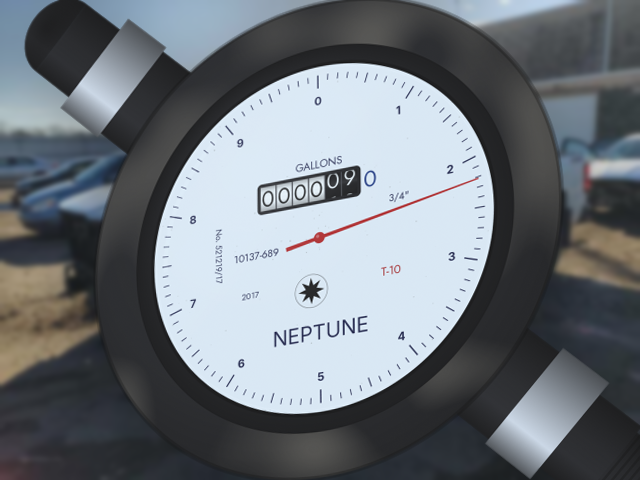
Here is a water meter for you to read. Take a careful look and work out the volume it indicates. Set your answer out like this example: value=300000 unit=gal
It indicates value=92.2 unit=gal
